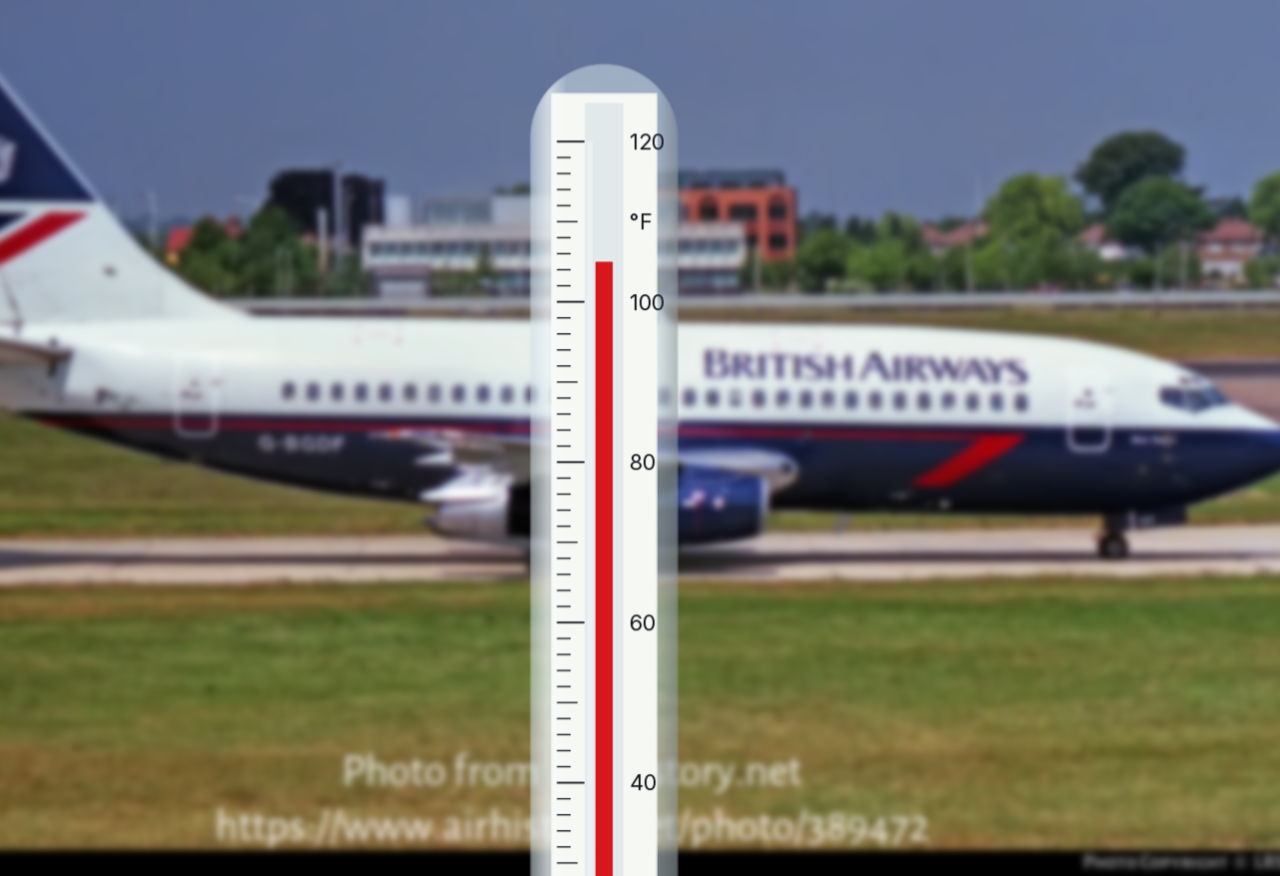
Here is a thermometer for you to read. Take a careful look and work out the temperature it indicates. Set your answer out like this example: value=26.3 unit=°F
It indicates value=105 unit=°F
